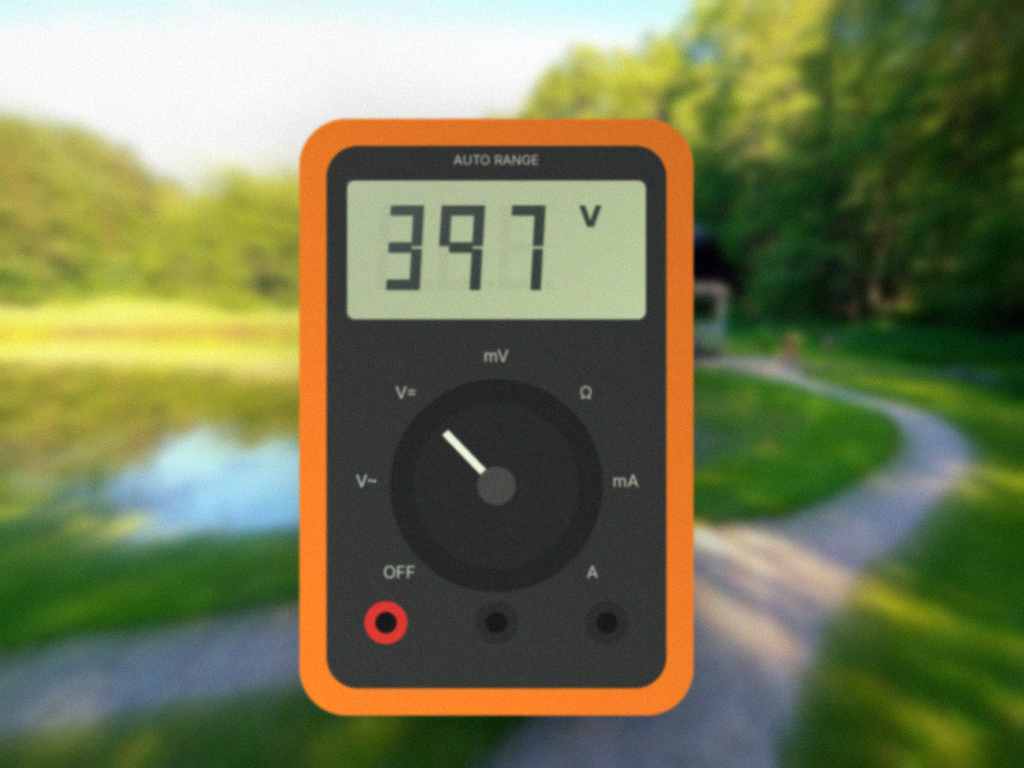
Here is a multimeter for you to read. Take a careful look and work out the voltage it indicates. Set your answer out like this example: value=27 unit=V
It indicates value=397 unit=V
